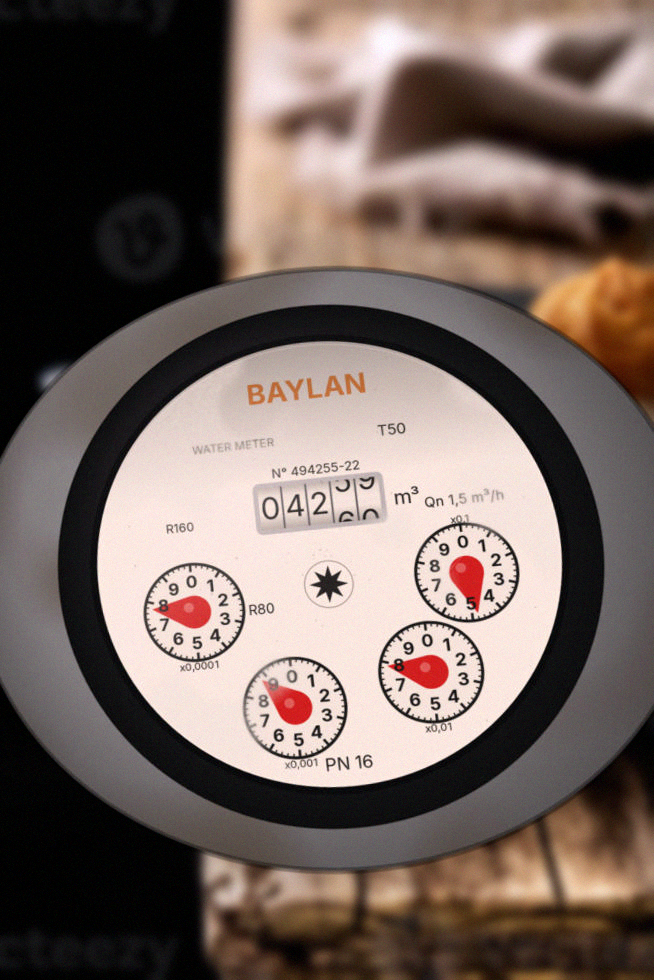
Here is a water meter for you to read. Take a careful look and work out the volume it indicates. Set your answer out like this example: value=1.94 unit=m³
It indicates value=4259.4787 unit=m³
